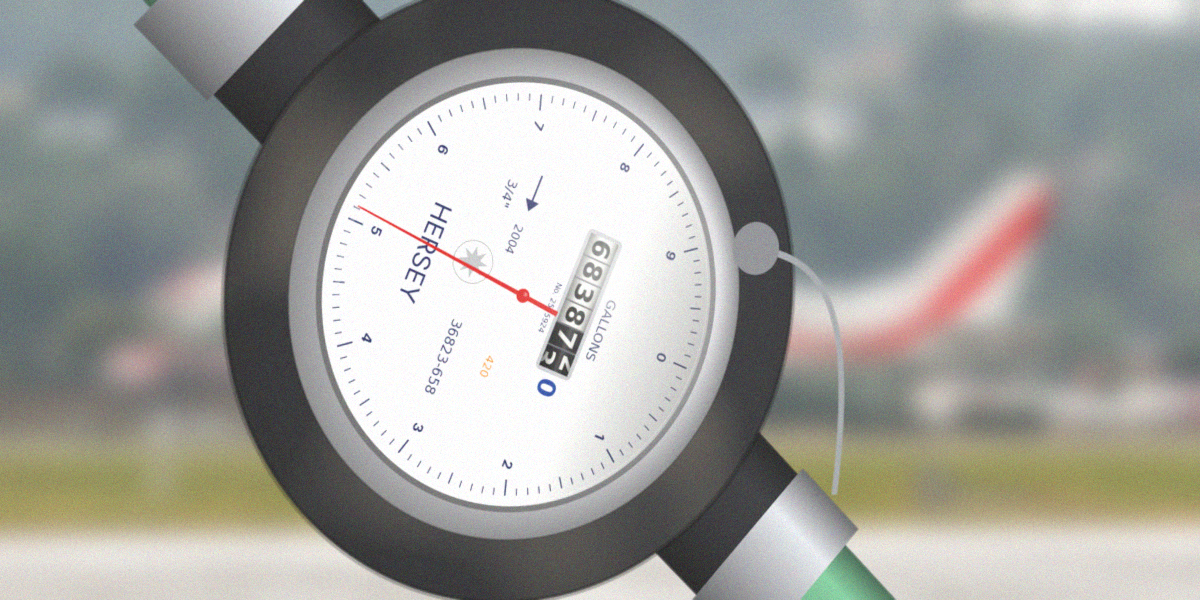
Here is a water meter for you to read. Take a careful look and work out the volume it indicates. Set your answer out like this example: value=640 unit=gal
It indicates value=6838725.1 unit=gal
